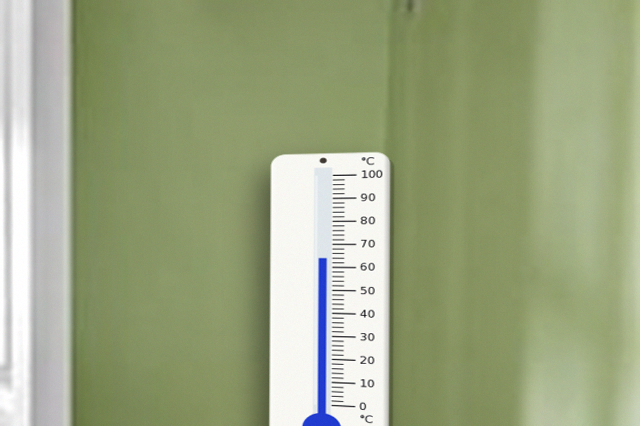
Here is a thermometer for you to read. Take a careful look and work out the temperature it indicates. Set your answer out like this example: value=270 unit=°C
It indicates value=64 unit=°C
